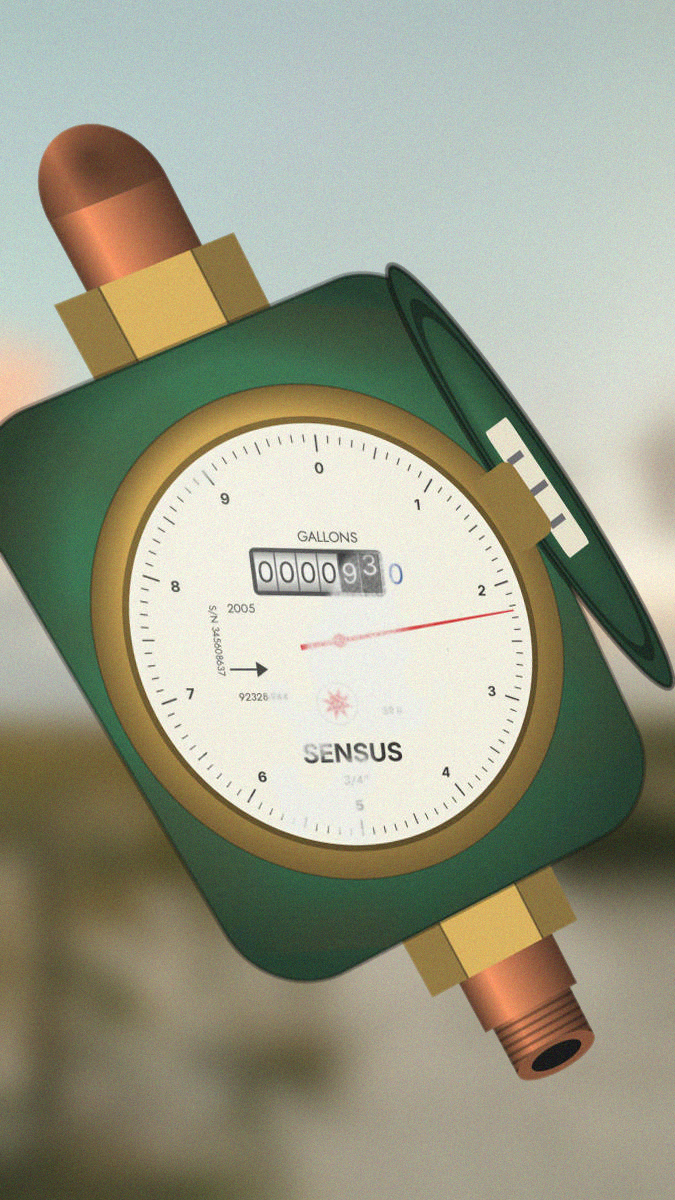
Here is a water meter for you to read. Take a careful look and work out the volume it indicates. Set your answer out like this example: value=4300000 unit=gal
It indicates value=932.2 unit=gal
